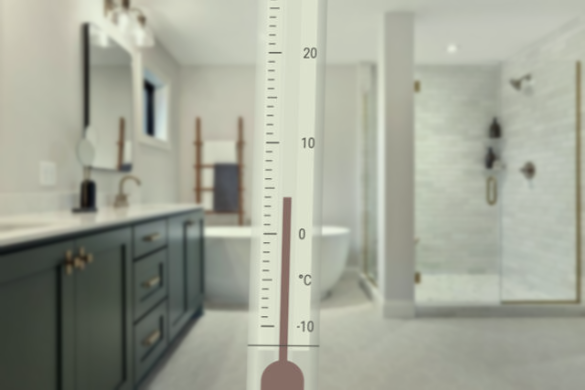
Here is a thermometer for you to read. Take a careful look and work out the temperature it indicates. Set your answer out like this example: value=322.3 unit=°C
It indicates value=4 unit=°C
